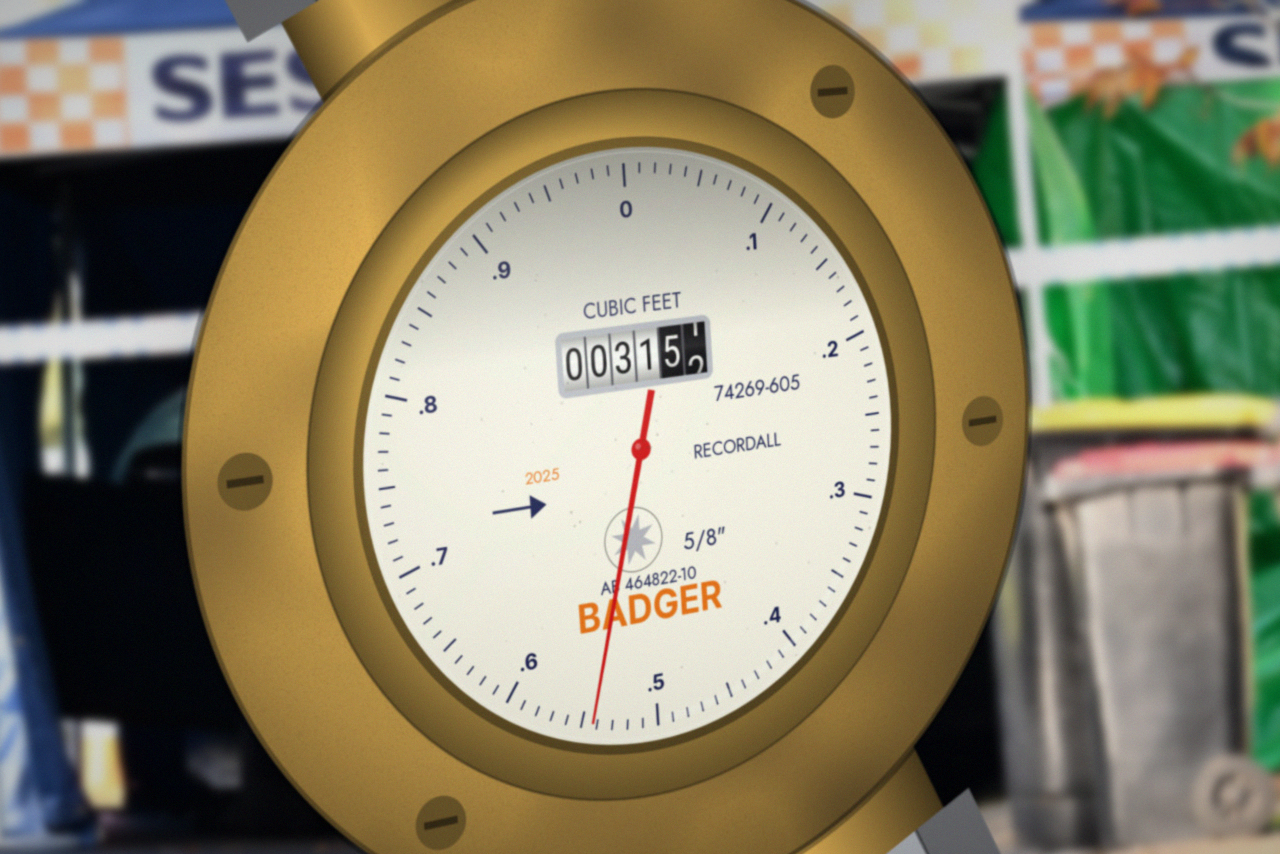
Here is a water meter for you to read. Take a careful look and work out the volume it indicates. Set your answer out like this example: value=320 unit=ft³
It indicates value=3151.54 unit=ft³
